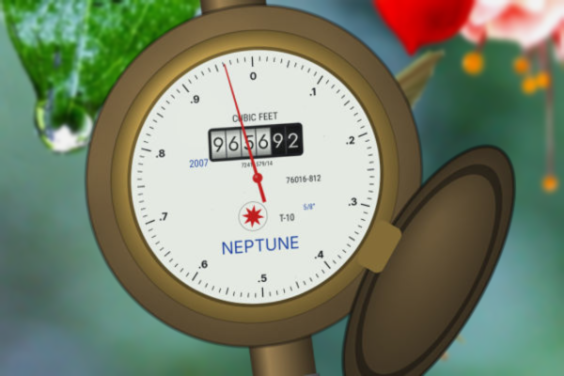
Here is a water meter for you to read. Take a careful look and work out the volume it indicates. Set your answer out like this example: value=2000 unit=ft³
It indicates value=965691.96 unit=ft³
